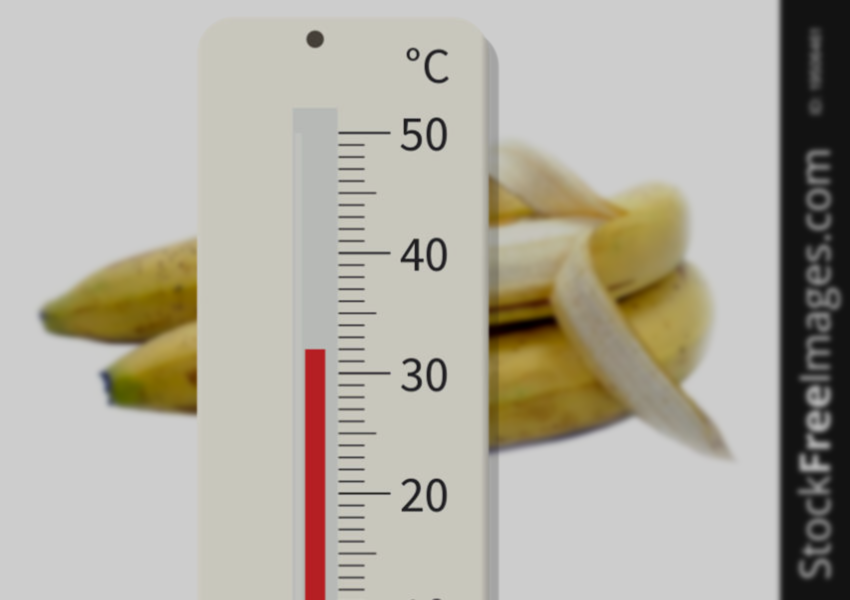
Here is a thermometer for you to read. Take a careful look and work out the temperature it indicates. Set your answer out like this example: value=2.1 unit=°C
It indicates value=32 unit=°C
